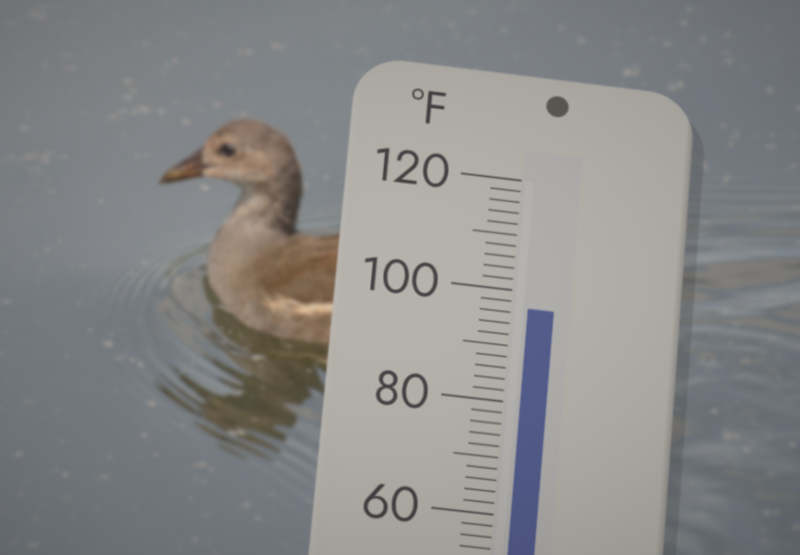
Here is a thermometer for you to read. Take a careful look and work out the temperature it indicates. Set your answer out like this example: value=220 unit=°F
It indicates value=97 unit=°F
